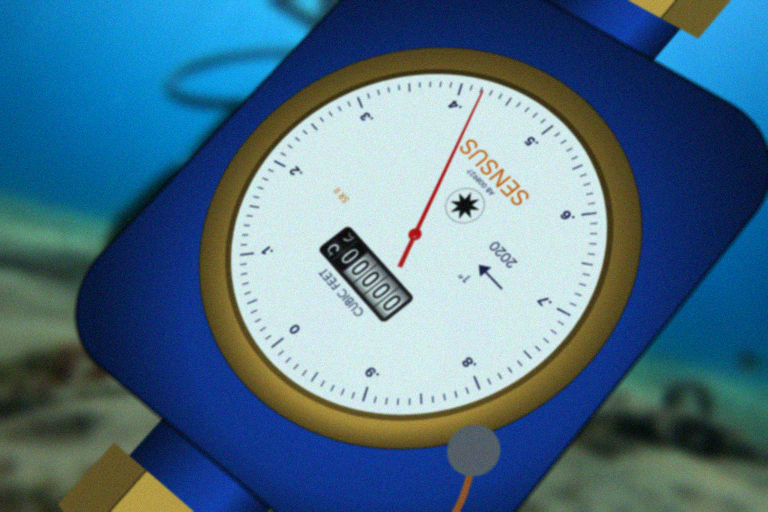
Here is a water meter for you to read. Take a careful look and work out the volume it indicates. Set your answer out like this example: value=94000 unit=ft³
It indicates value=5.42 unit=ft³
